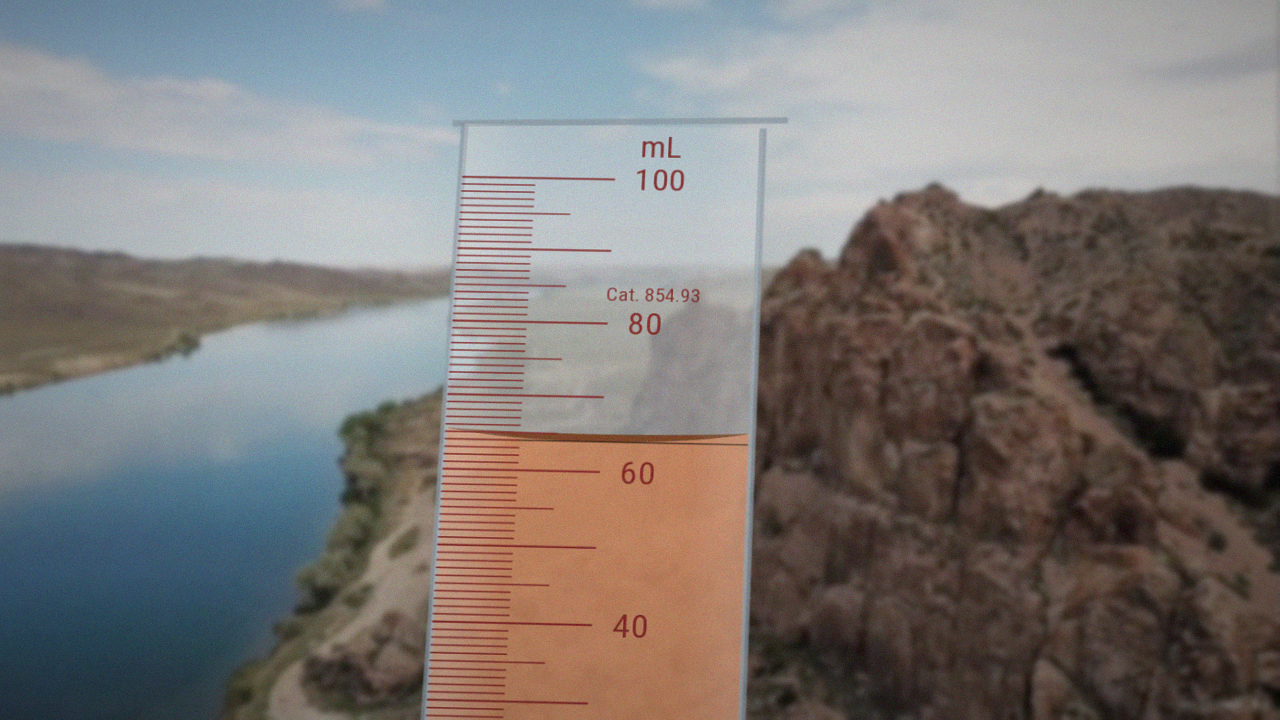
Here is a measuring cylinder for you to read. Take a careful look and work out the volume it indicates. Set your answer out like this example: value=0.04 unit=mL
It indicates value=64 unit=mL
